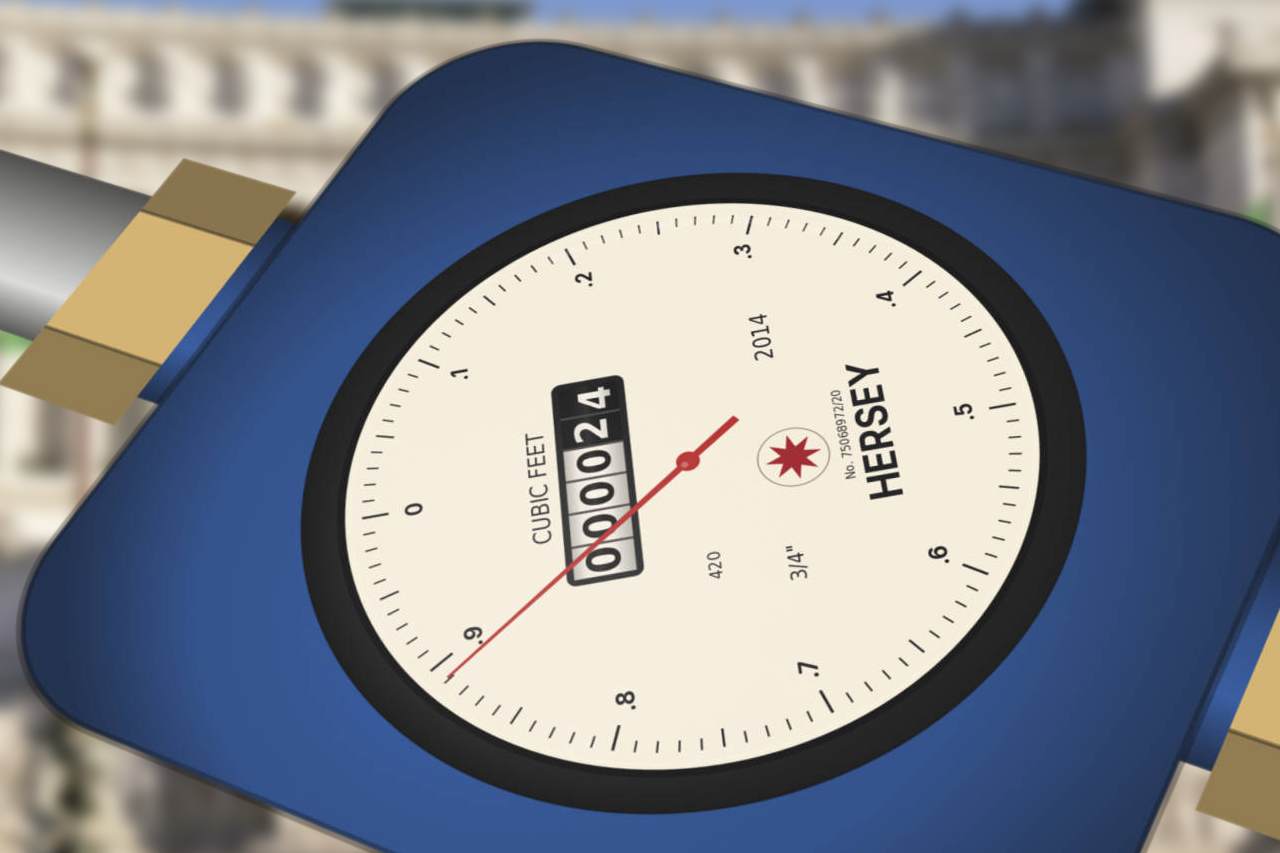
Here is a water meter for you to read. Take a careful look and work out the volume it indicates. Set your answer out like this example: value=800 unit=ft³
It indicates value=23.89 unit=ft³
